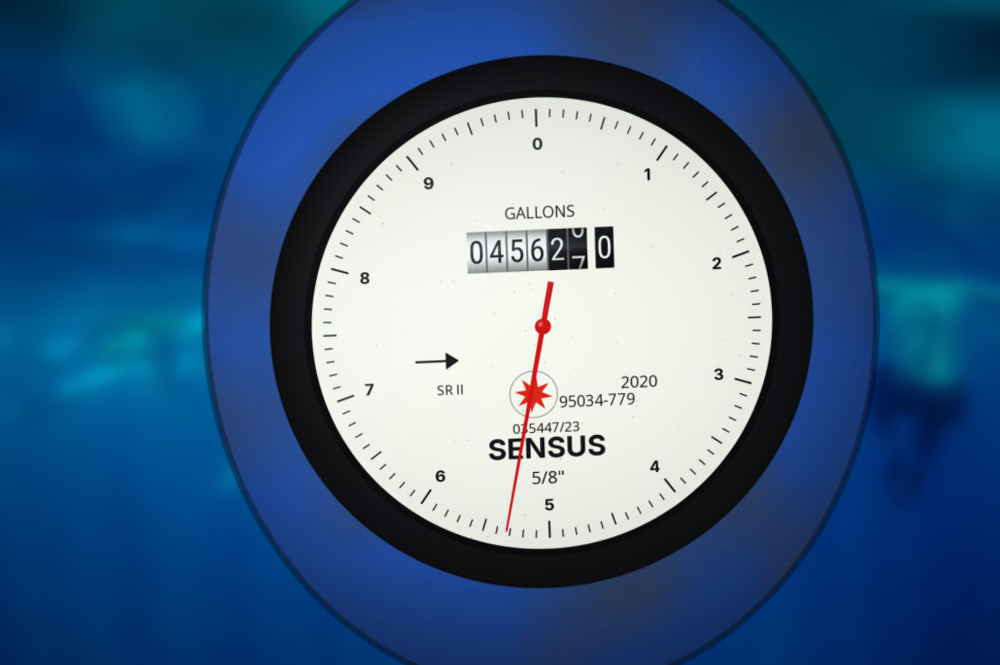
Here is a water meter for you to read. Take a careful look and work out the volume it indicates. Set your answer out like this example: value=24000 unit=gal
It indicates value=456265.3 unit=gal
